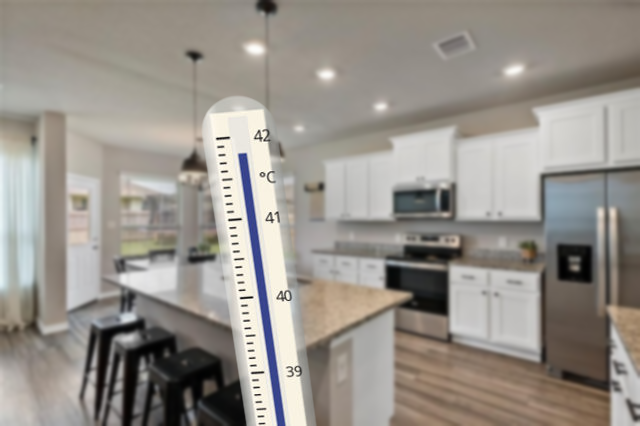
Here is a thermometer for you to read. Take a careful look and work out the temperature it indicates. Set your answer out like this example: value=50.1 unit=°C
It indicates value=41.8 unit=°C
